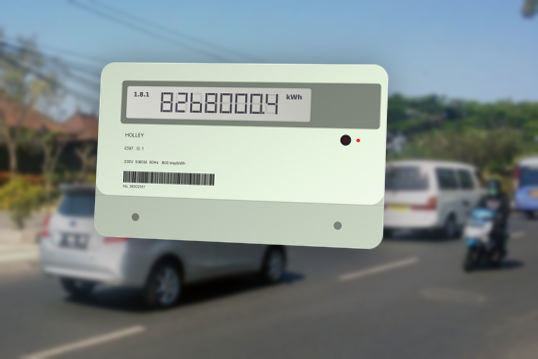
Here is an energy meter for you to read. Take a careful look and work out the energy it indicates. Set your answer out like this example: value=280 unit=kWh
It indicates value=8268000.4 unit=kWh
